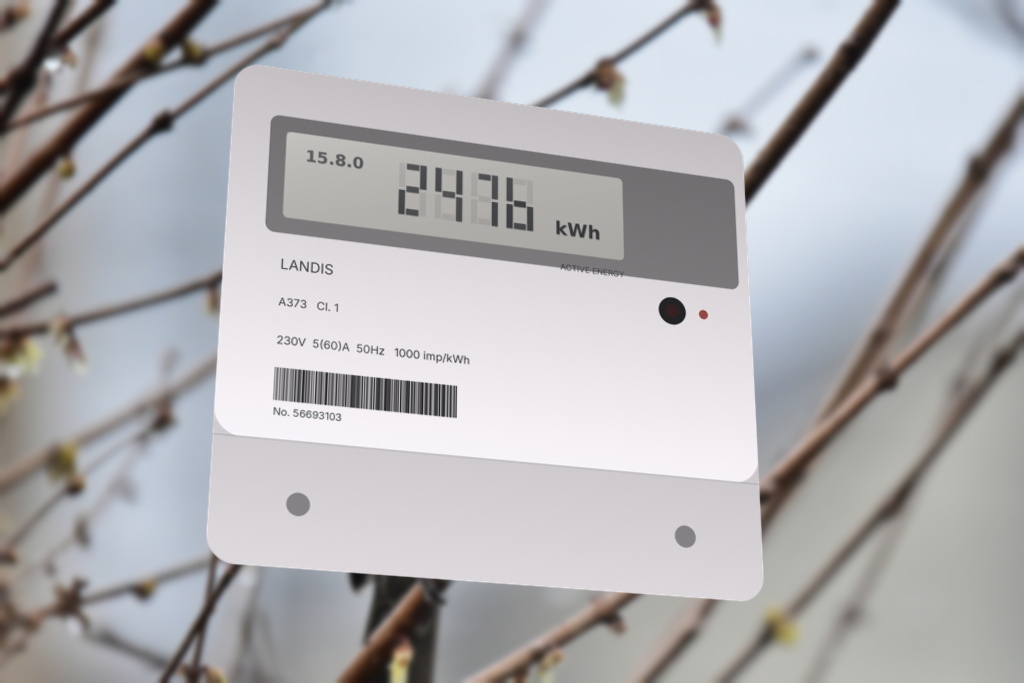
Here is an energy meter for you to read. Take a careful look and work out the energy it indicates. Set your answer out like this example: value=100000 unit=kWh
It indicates value=2476 unit=kWh
